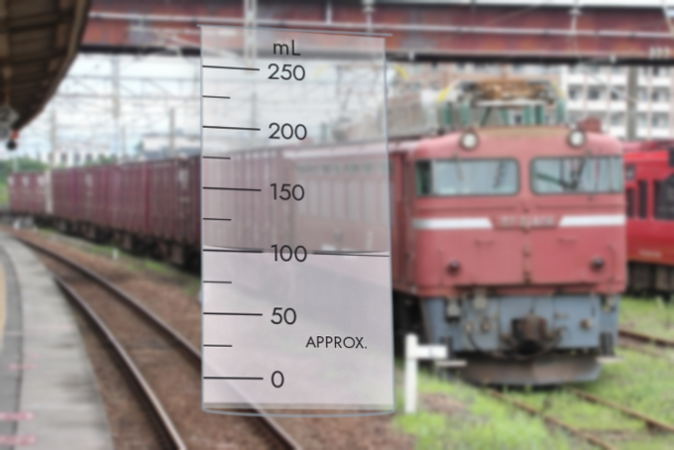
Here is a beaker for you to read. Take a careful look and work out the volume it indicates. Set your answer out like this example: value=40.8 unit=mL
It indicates value=100 unit=mL
